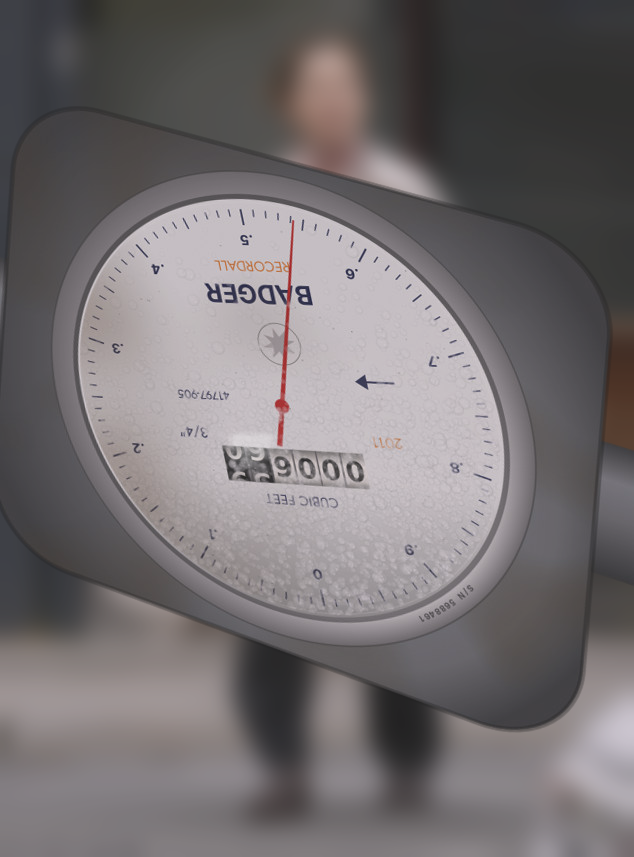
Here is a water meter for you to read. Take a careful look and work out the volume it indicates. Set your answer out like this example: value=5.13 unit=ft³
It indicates value=659.54 unit=ft³
